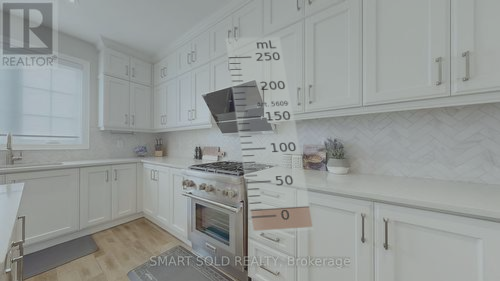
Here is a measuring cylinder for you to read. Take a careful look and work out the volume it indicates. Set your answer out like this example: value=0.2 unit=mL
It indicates value=10 unit=mL
